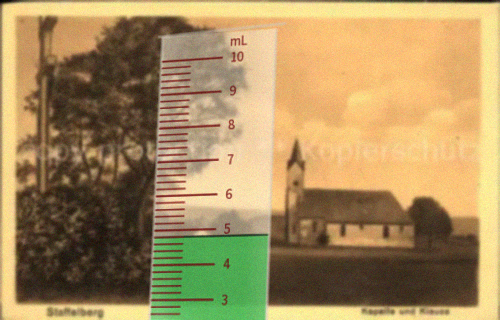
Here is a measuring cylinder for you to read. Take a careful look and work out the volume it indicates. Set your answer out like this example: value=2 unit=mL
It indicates value=4.8 unit=mL
